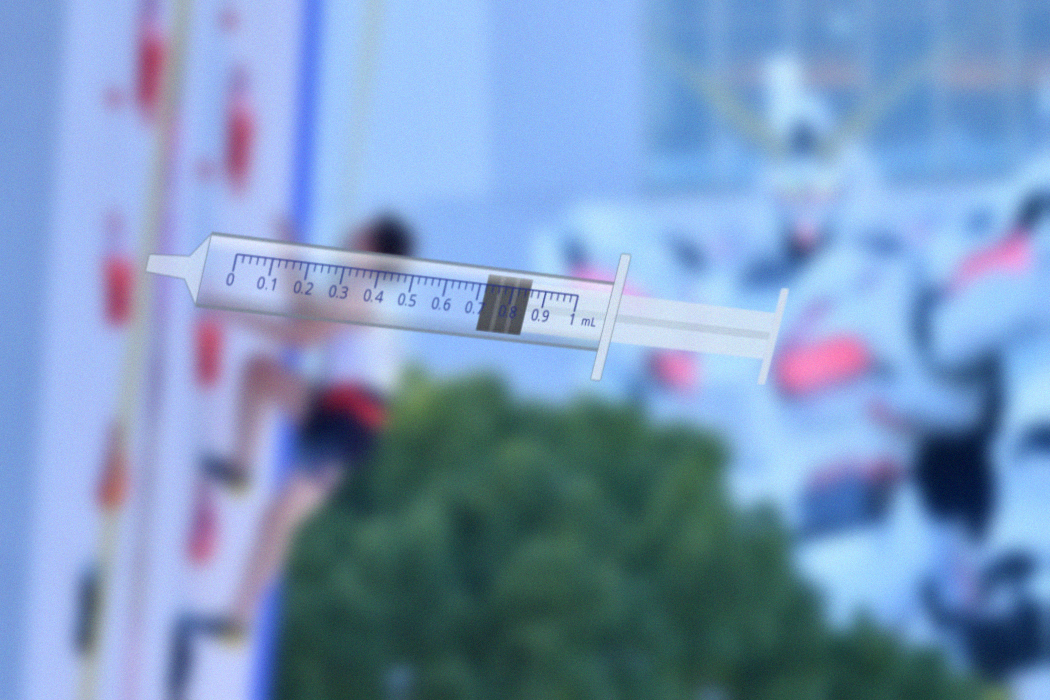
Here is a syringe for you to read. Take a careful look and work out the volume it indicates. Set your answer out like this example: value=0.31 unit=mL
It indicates value=0.72 unit=mL
